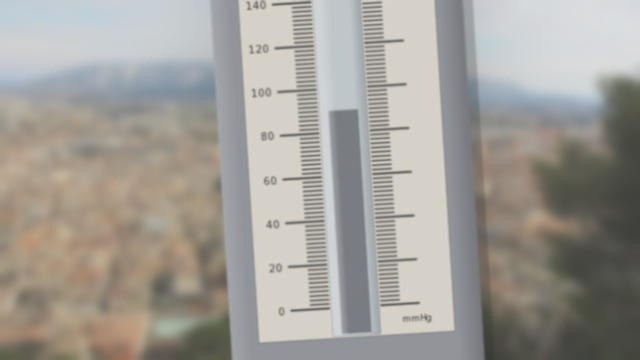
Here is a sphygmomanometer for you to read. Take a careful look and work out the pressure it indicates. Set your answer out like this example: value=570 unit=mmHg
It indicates value=90 unit=mmHg
